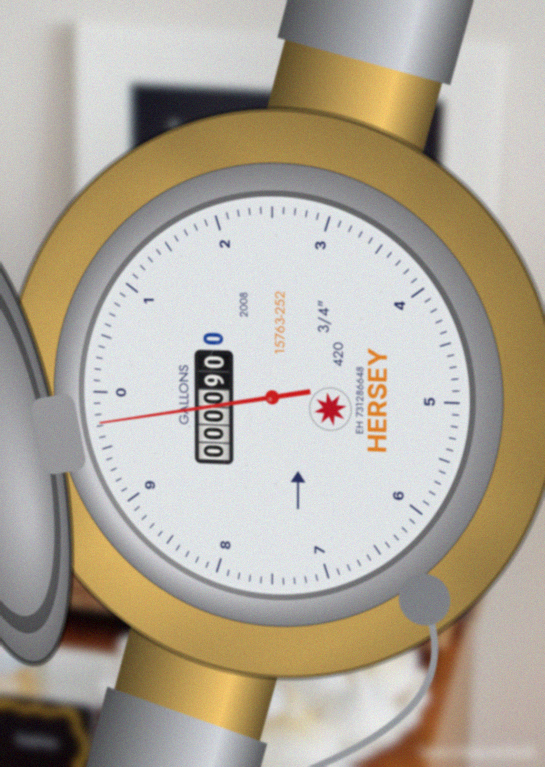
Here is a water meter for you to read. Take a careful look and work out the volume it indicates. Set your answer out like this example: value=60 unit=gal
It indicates value=899.7 unit=gal
